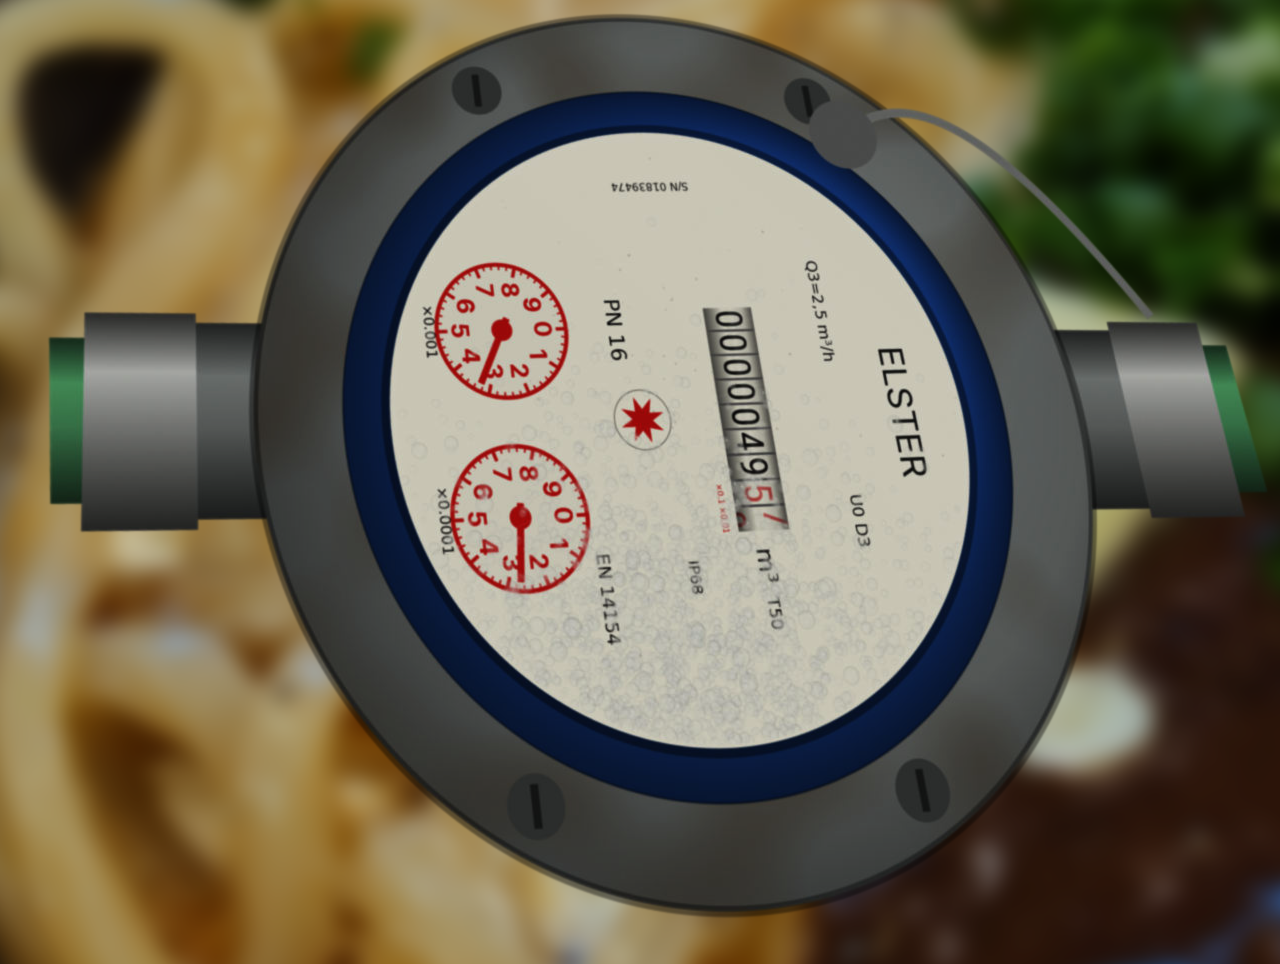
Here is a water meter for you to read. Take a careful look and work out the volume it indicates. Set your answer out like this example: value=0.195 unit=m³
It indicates value=49.5732 unit=m³
